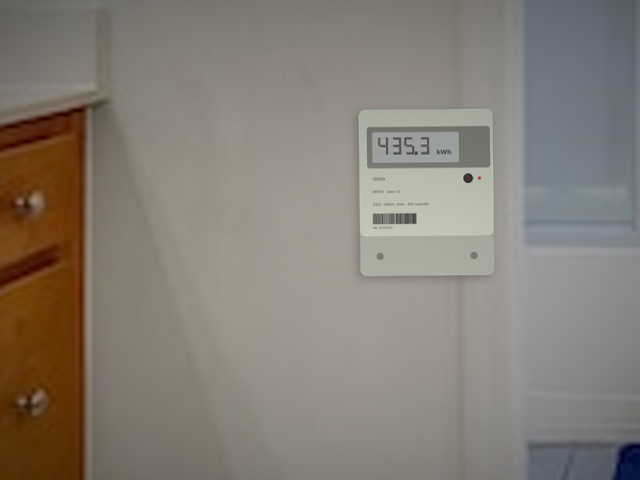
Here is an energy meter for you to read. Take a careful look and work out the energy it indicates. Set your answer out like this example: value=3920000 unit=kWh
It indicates value=435.3 unit=kWh
